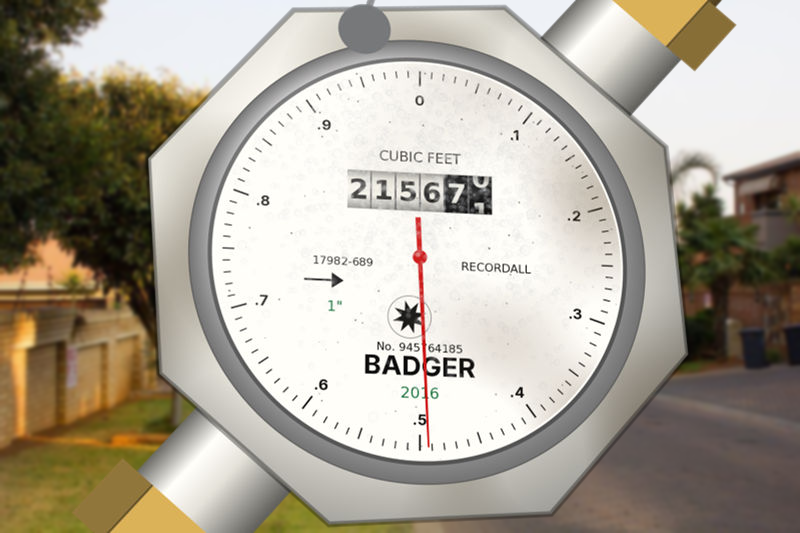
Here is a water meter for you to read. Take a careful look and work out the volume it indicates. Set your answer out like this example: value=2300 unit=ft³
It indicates value=215670.49 unit=ft³
